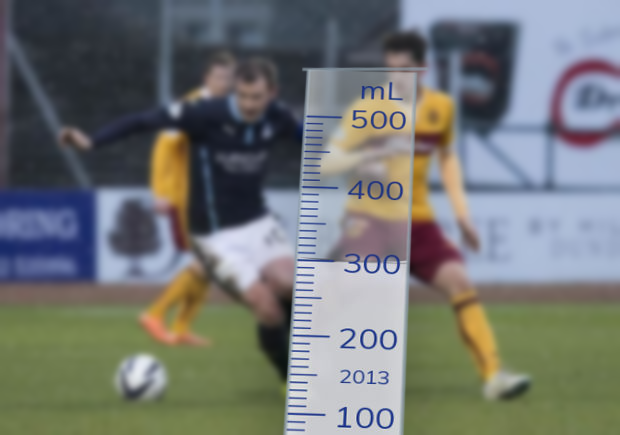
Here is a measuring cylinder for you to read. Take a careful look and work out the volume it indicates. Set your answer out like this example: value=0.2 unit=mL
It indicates value=300 unit=mL
